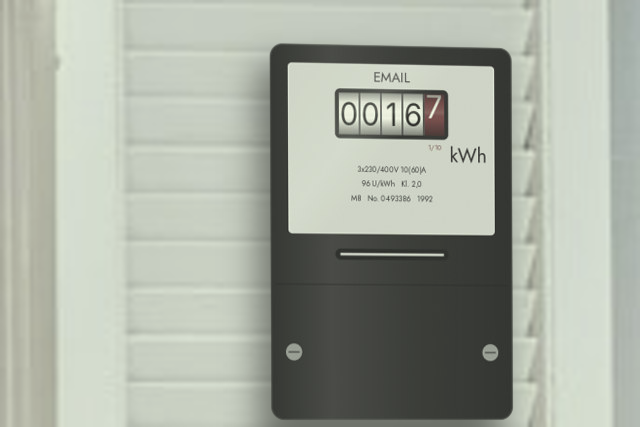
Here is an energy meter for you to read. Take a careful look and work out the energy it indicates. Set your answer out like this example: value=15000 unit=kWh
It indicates value=16.7 unit=kWh
